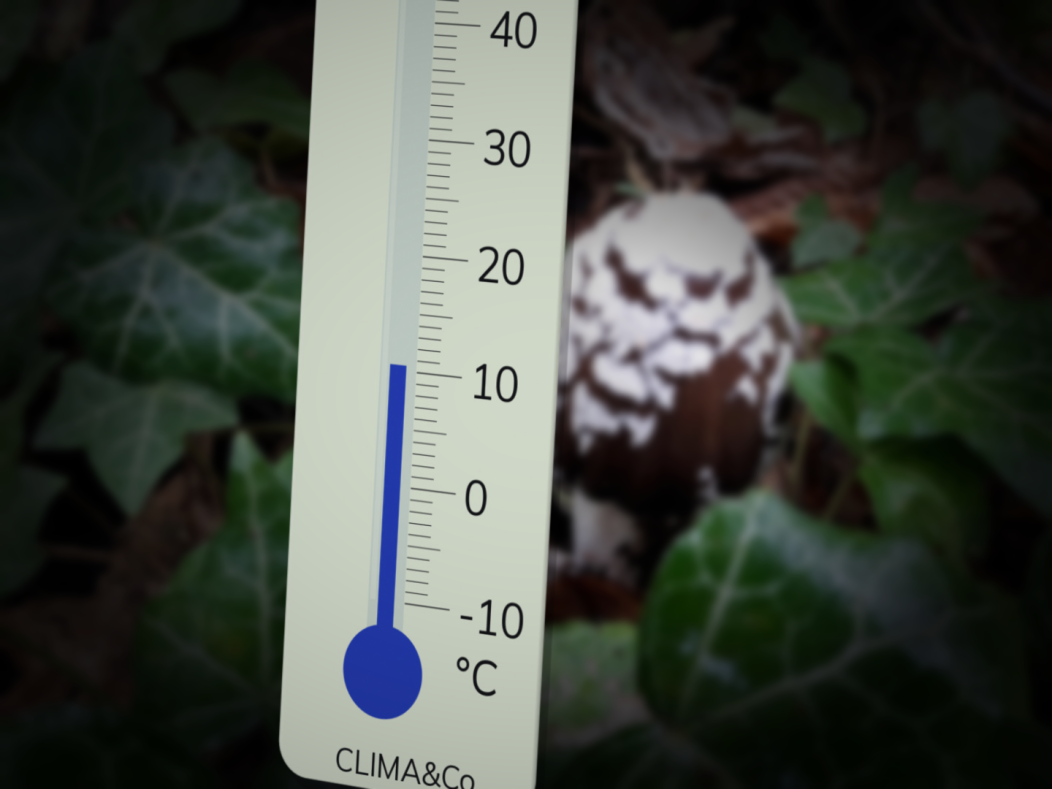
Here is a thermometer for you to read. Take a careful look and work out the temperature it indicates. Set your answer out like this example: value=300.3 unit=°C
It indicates value=10.5 unit=°C
